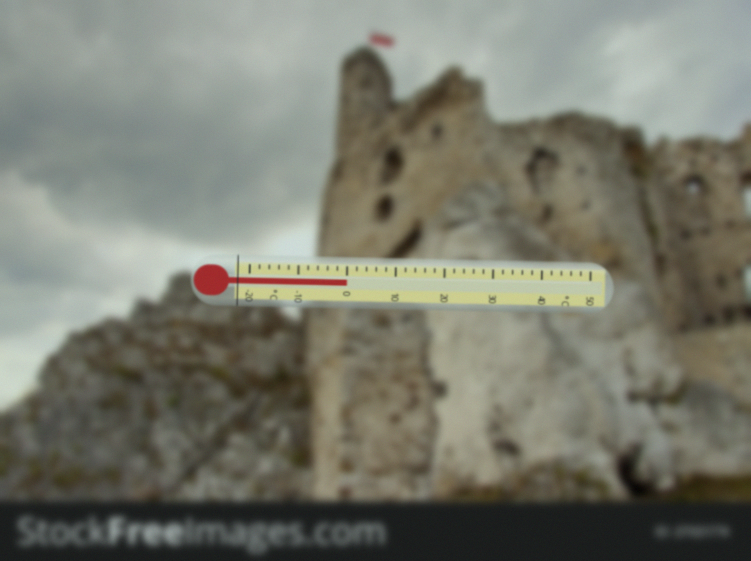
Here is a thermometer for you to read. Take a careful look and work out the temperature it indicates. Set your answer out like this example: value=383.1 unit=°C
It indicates value=0 unit=°C
